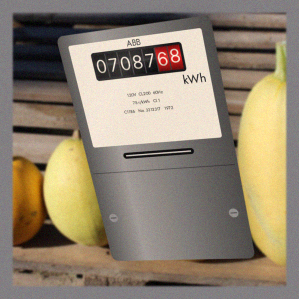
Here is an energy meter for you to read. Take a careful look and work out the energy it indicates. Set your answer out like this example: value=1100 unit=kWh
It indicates value=7087.68 unit=kWh
